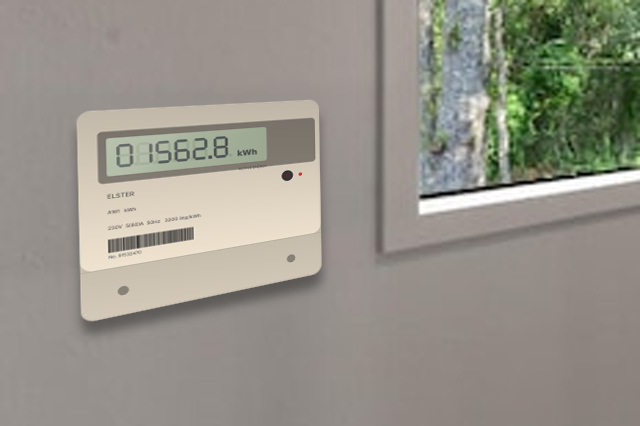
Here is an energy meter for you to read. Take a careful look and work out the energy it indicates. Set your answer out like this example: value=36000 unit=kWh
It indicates value=1562.8 unit=kWh
